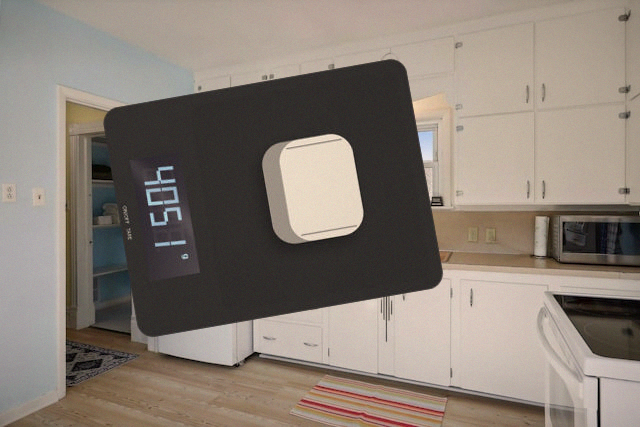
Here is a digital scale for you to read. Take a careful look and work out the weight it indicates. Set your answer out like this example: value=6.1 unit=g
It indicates value=4051 unit=g
